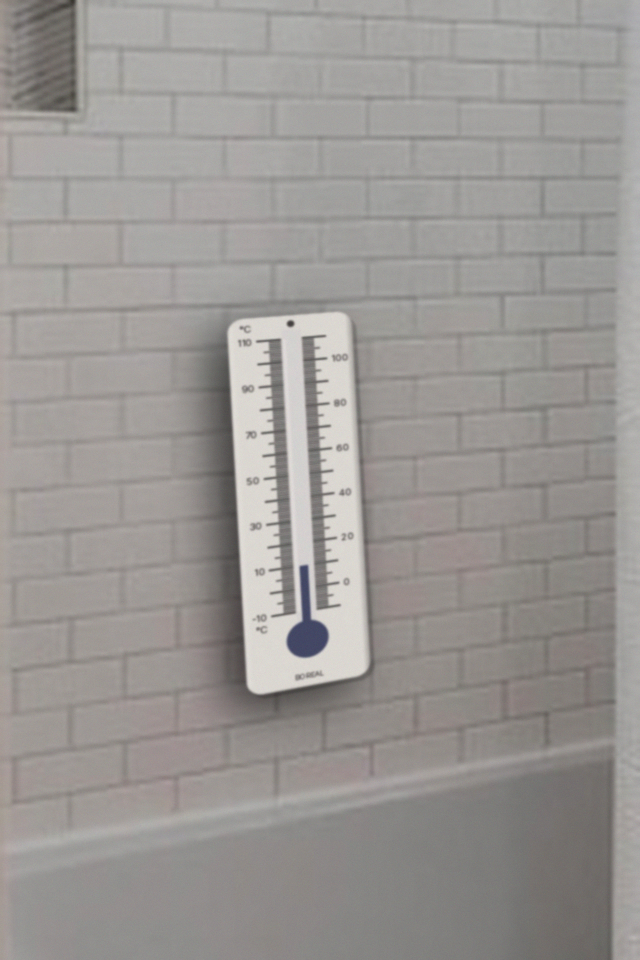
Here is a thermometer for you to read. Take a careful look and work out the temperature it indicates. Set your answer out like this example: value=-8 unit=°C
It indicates value=10 unit=°C
